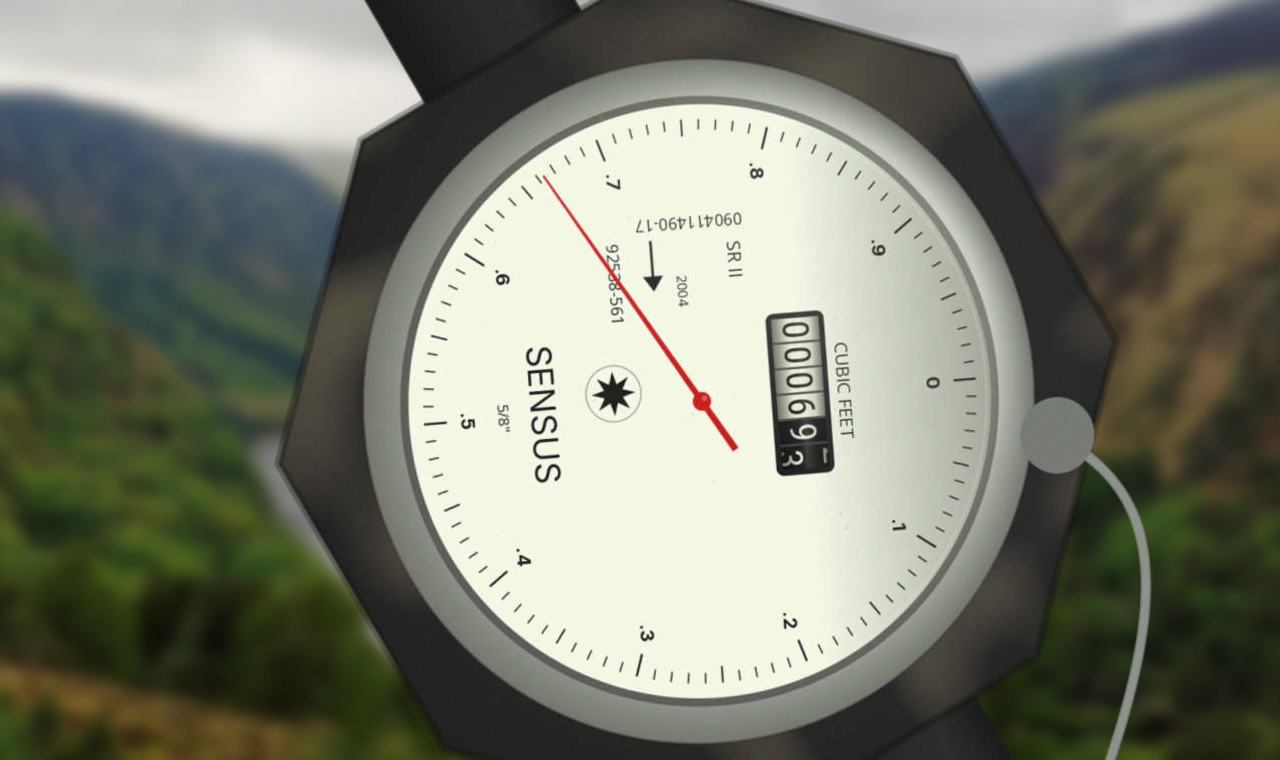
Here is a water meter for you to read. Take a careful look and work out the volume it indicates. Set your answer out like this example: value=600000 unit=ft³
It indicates value=692.66 unit=ft³
